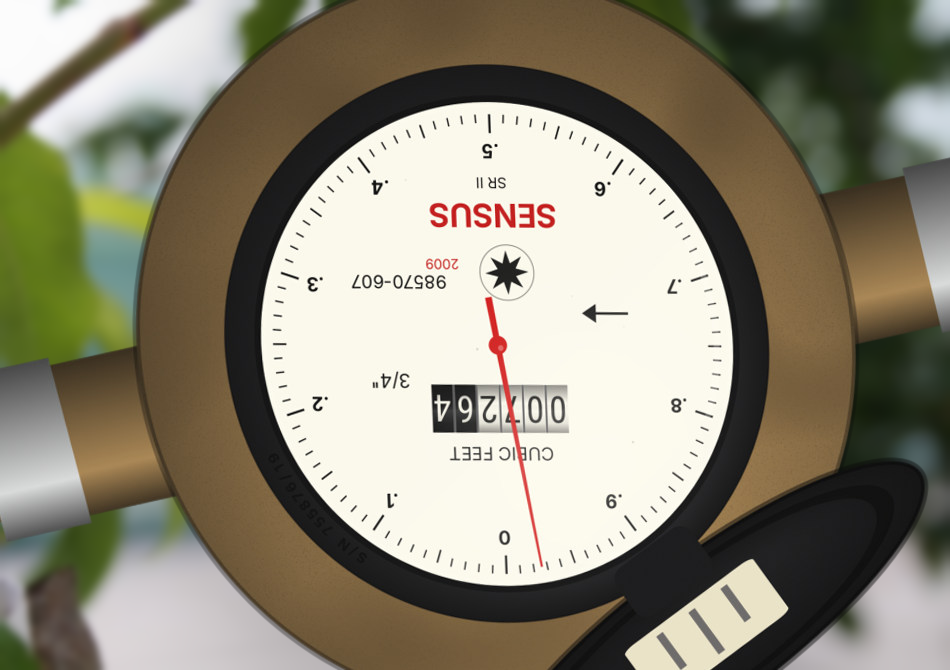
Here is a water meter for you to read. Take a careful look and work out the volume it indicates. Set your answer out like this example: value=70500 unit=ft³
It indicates value=7263.97 unit=ft³
